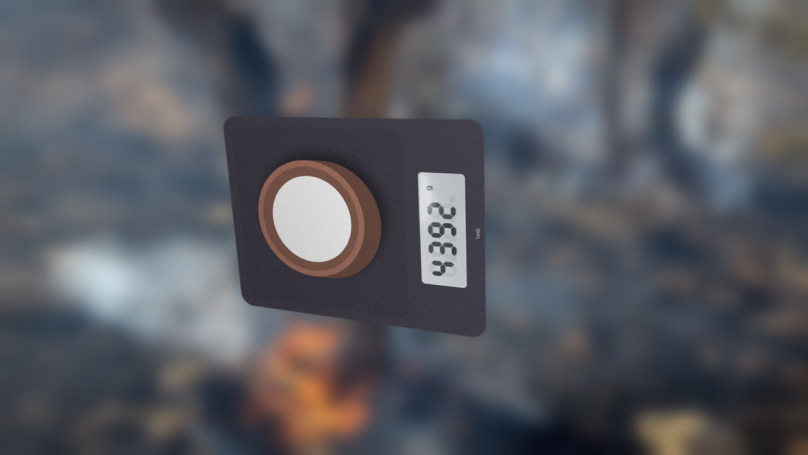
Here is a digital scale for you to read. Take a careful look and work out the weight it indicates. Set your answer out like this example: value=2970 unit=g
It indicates value=4392 unit=g
